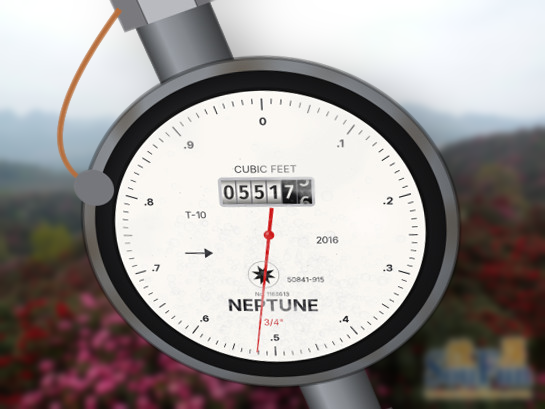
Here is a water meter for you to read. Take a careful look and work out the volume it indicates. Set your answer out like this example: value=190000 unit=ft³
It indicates value=55175.52 unit=ft³
